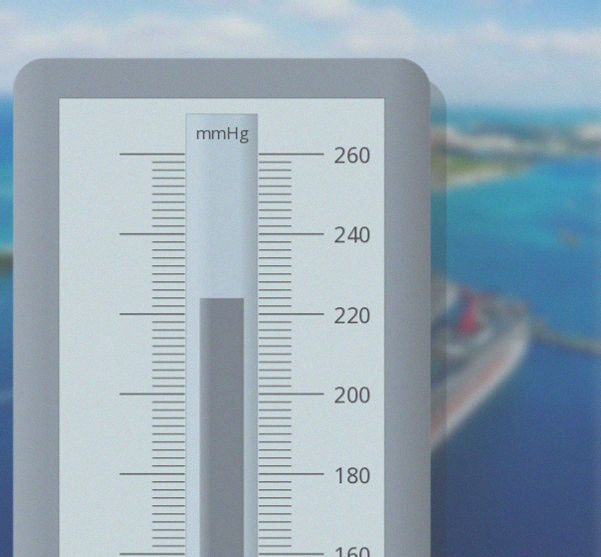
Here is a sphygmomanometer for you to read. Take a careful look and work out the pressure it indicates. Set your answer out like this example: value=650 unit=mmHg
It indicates value=224 unit=mmHg
